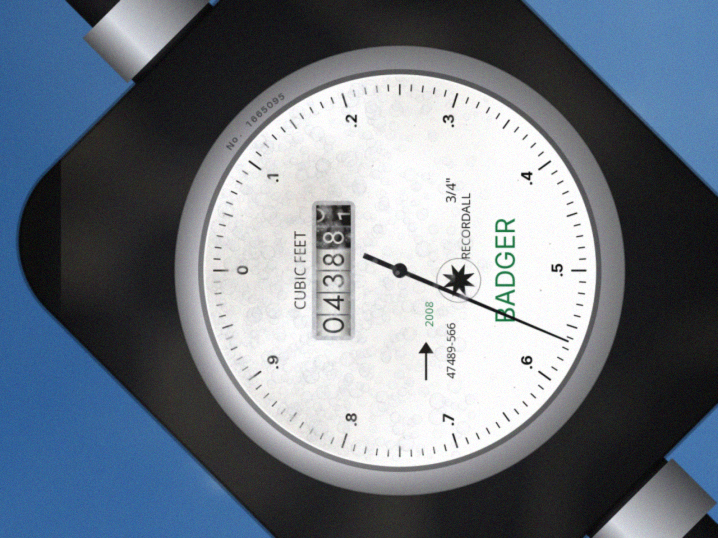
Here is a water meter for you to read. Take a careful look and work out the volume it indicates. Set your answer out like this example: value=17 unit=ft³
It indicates value=43880.56 unit=ft³
